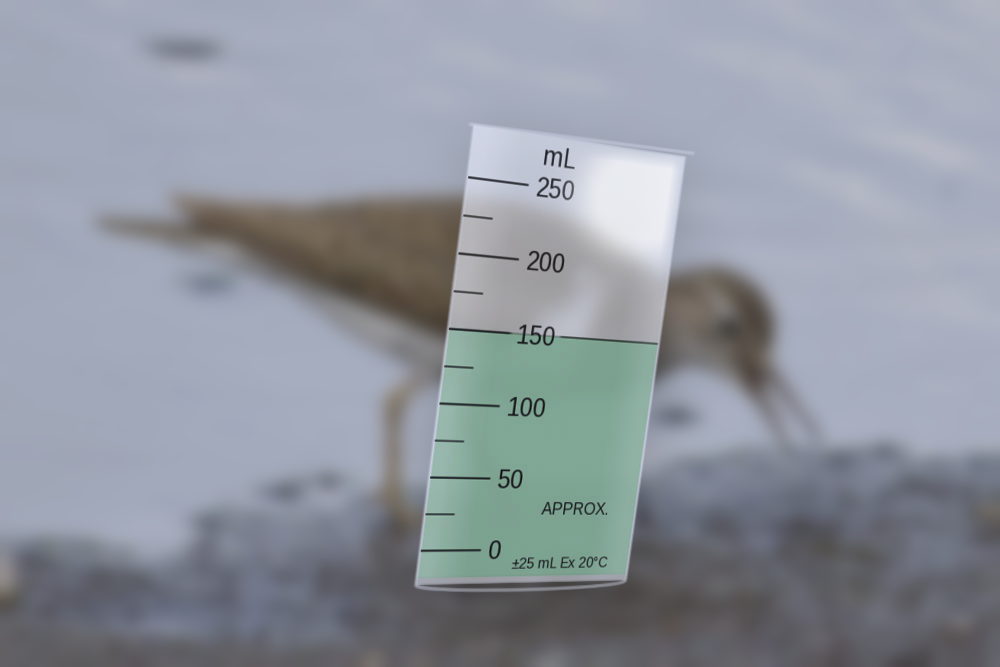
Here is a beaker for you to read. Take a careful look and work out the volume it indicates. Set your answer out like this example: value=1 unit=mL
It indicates value=150 unit=mL
